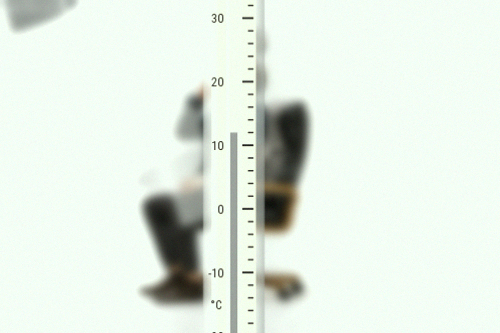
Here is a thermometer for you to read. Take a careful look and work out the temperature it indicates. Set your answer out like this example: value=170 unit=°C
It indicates value=12 unit=°C
